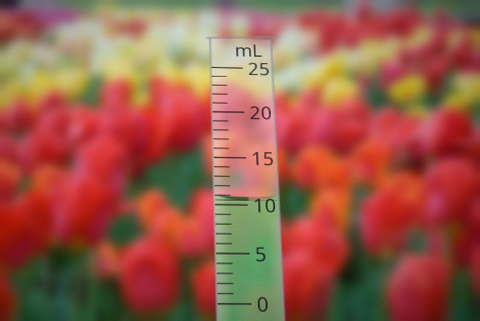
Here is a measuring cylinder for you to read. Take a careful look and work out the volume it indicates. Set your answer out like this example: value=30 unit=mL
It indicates value=10.5 unit=mL
